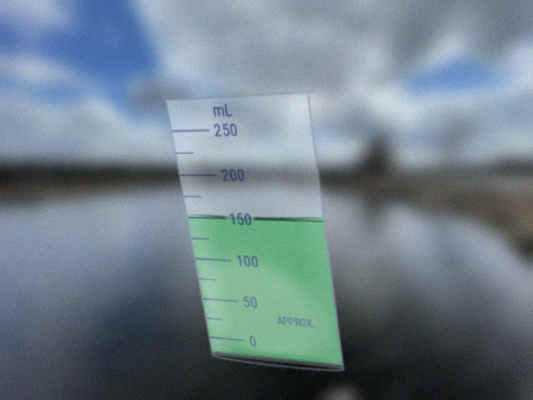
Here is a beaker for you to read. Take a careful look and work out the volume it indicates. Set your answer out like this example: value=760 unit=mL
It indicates value=150 unit=mL
